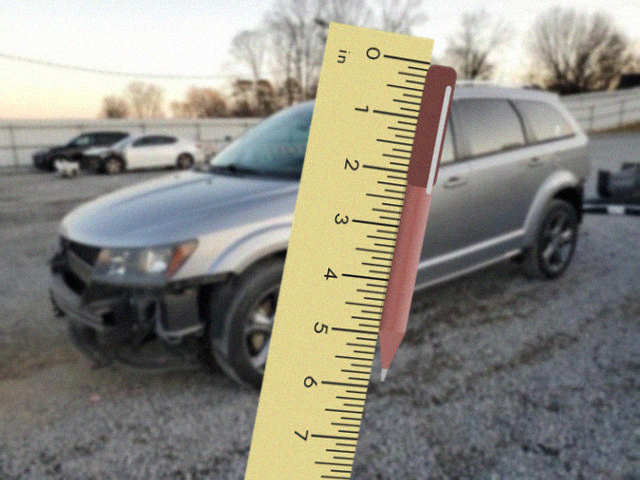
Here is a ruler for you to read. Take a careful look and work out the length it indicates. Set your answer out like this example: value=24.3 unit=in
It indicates value=5.875 unit=in
